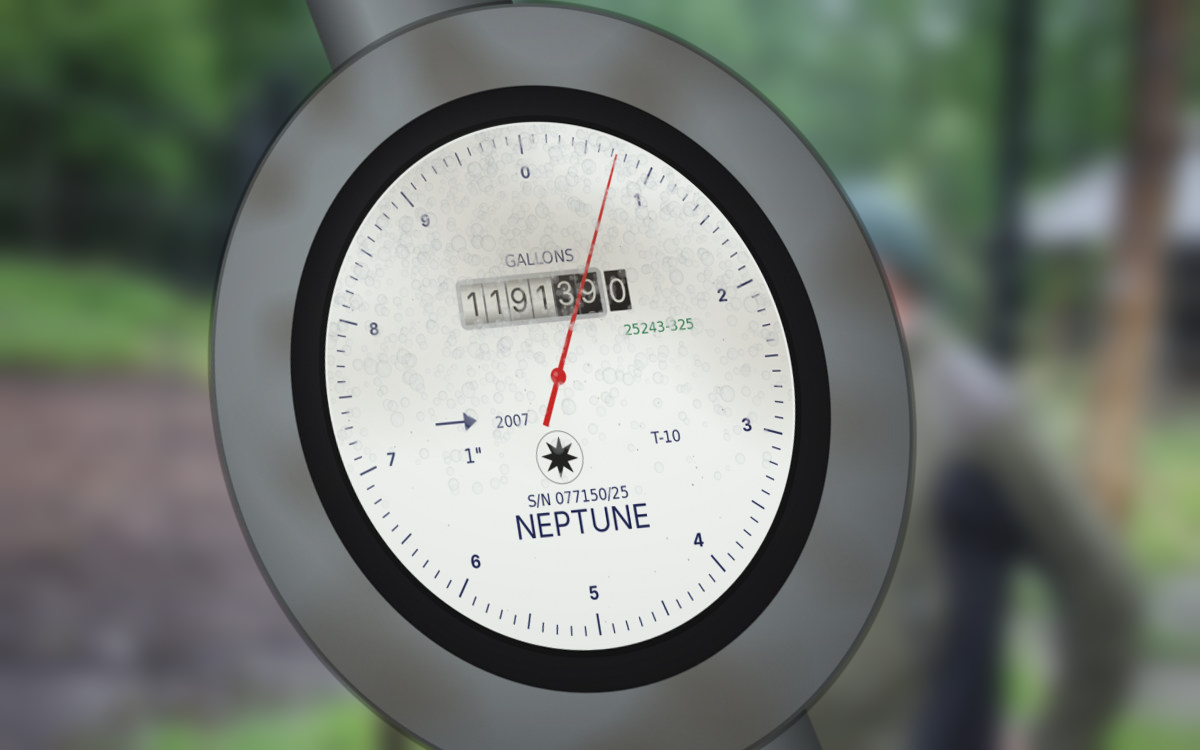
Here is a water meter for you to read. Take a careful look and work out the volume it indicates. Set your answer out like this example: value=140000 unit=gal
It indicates value=1191390.7 unit=gal
